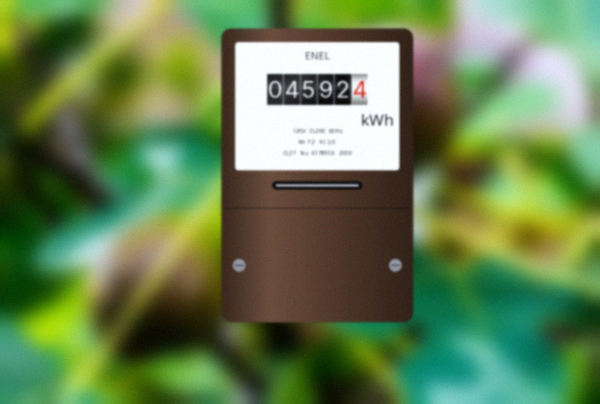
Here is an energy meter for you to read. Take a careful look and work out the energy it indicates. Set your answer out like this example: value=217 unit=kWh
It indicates value=4592.4 unit=kWh
